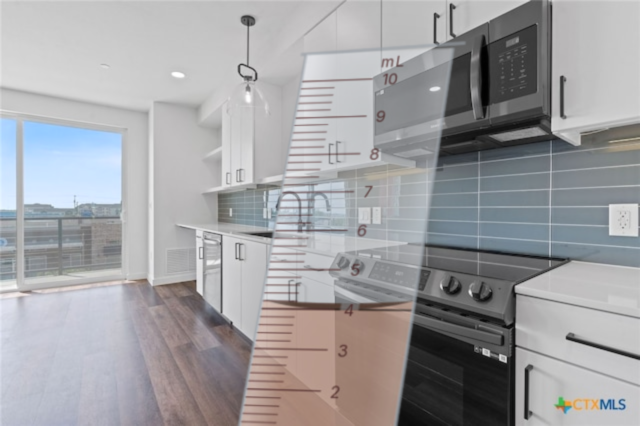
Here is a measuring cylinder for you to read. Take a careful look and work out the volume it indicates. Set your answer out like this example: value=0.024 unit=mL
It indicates value=4 unit=mL
